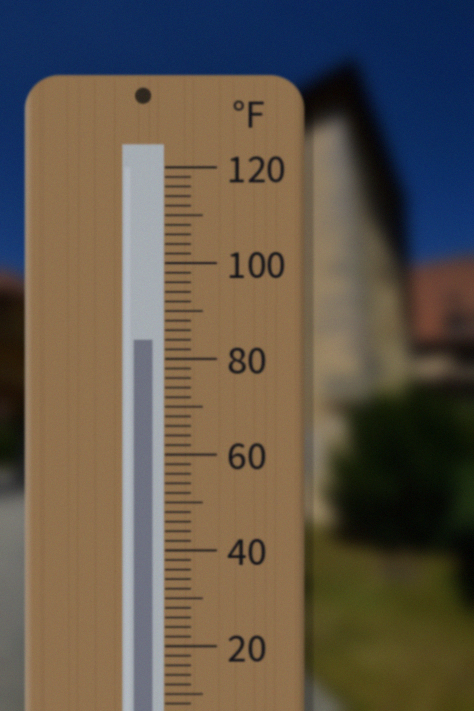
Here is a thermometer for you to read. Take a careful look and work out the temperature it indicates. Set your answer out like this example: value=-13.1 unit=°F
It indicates value=84 unit=°F
